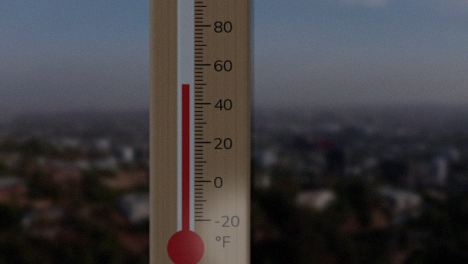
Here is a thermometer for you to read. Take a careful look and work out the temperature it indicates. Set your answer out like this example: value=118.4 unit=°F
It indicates value=50 unit=°F
